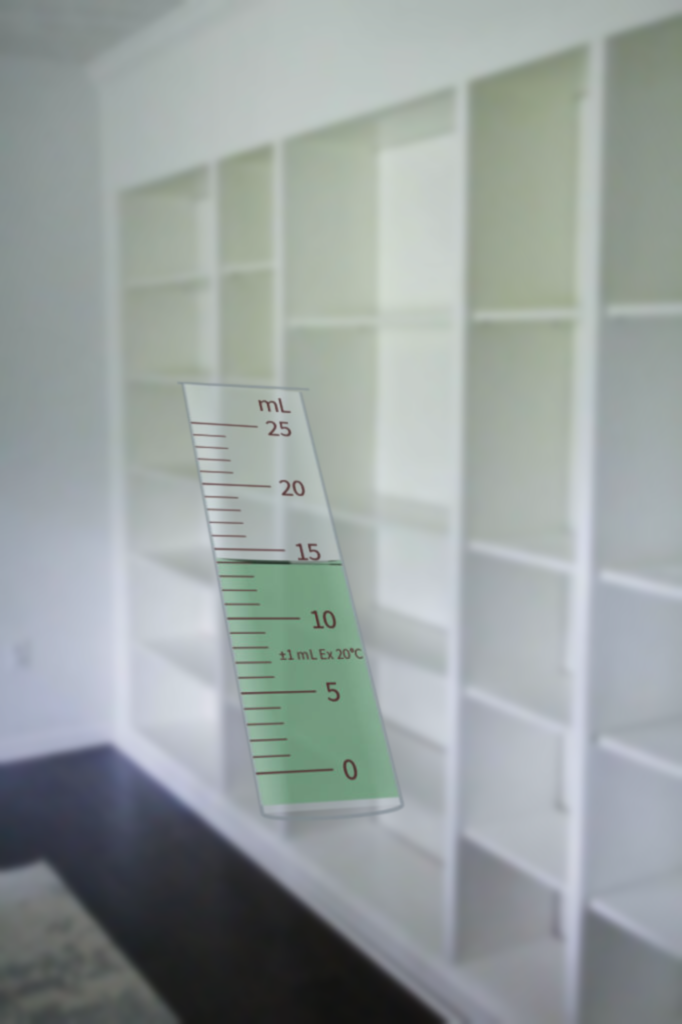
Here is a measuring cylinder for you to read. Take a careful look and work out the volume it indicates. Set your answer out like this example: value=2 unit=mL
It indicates value=14 unit=mL
